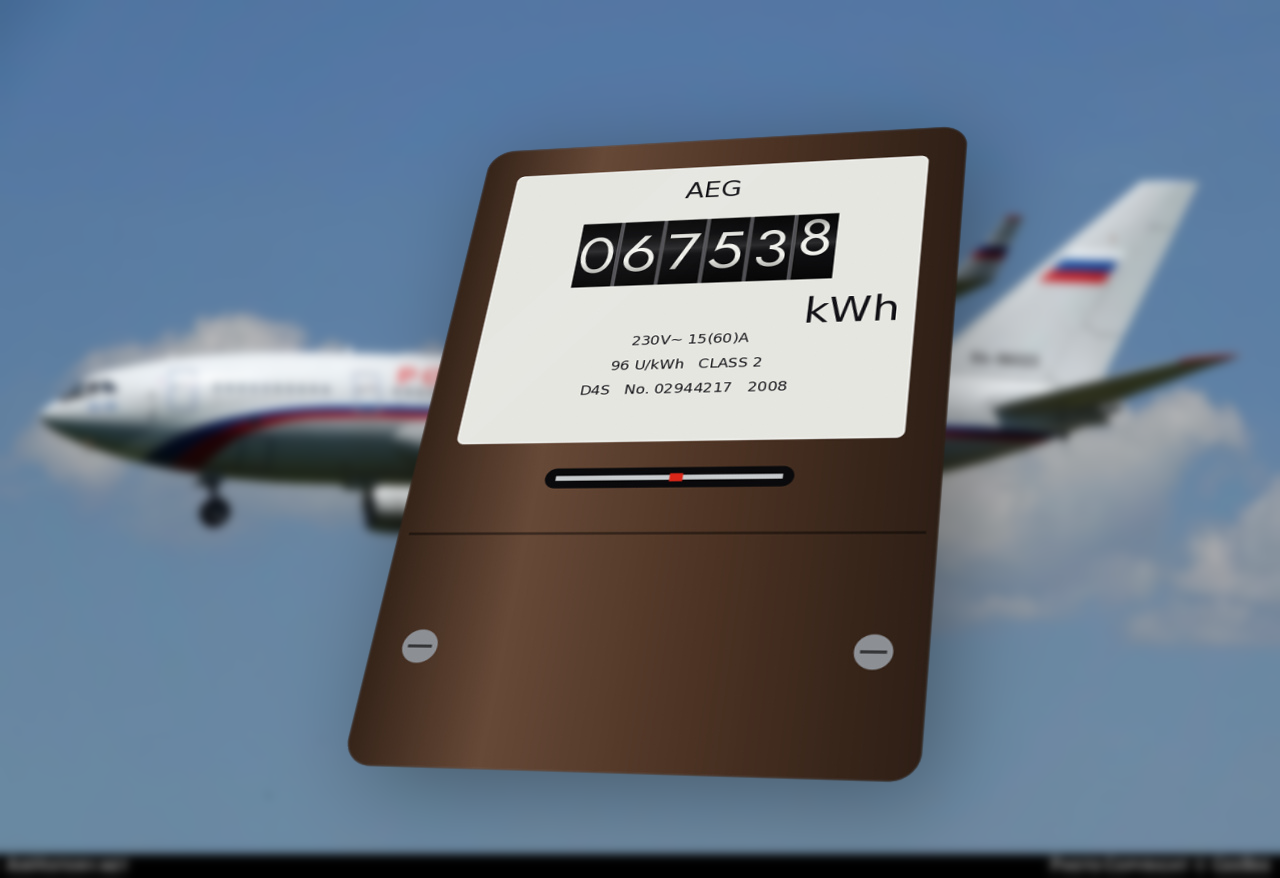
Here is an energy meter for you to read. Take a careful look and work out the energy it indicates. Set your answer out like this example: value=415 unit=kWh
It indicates value=67538 unit=kWh
